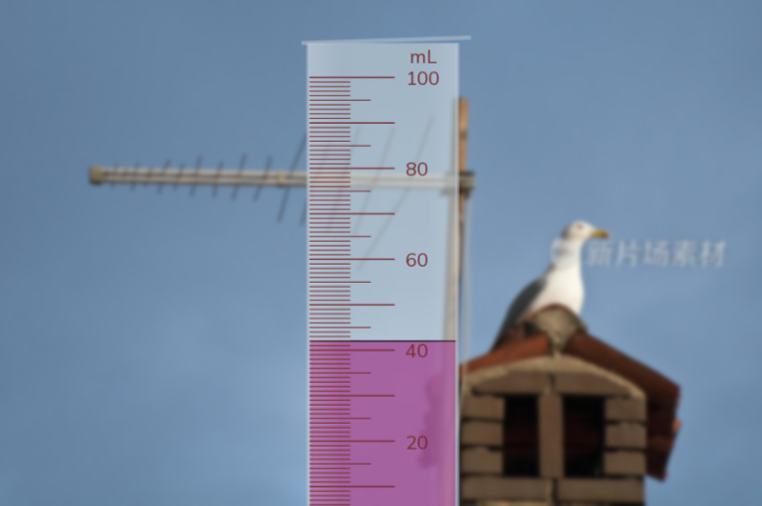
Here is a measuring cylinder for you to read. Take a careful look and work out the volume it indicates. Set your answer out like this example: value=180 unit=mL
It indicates value=42 unit=mL
